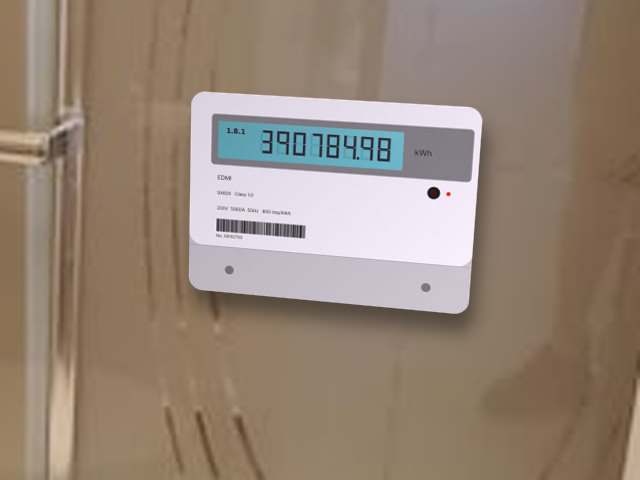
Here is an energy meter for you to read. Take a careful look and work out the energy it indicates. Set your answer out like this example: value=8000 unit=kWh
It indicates value=390784.98 unit=kWh
